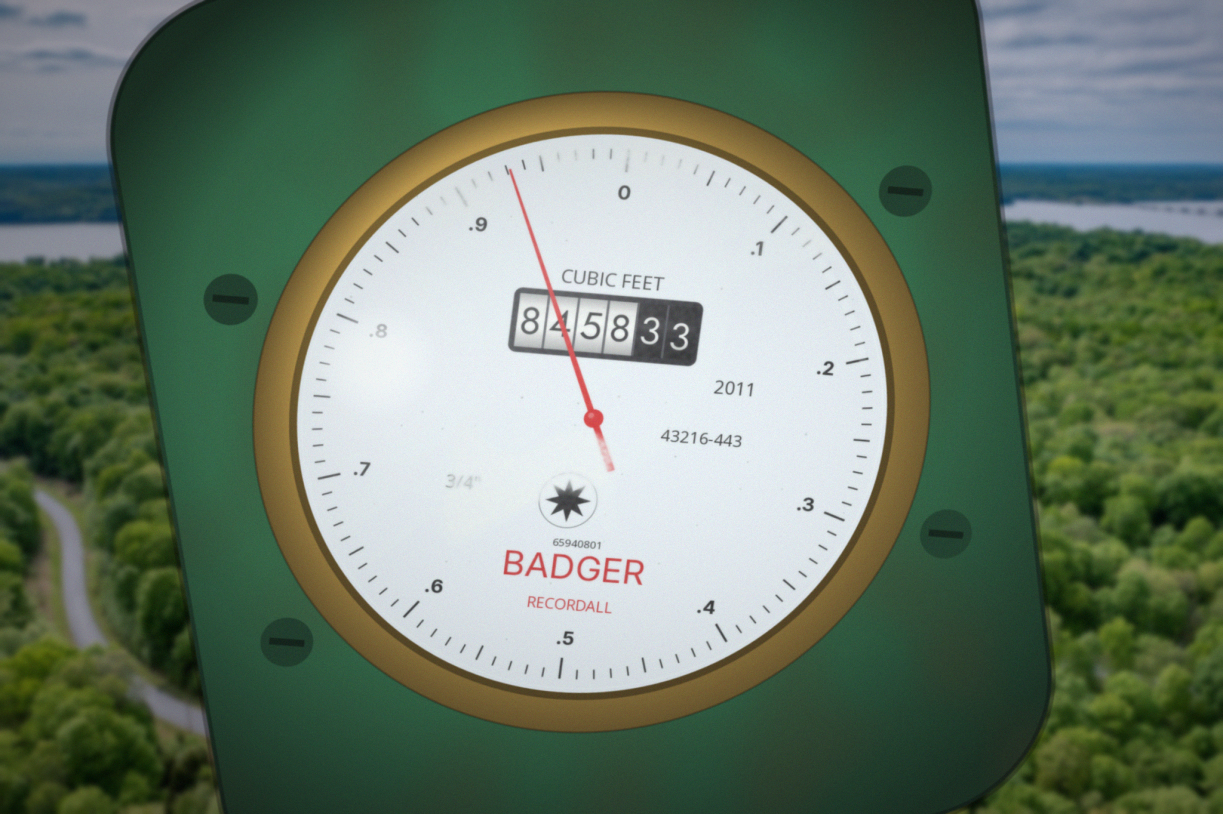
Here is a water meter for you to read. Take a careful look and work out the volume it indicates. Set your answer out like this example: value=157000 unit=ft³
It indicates value=845832.93 unit=ft³
